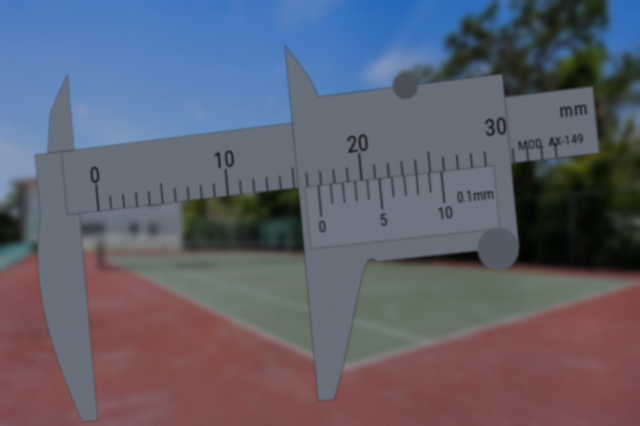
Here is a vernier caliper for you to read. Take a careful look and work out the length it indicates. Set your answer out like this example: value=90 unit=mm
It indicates value=16.8 unit=mm
